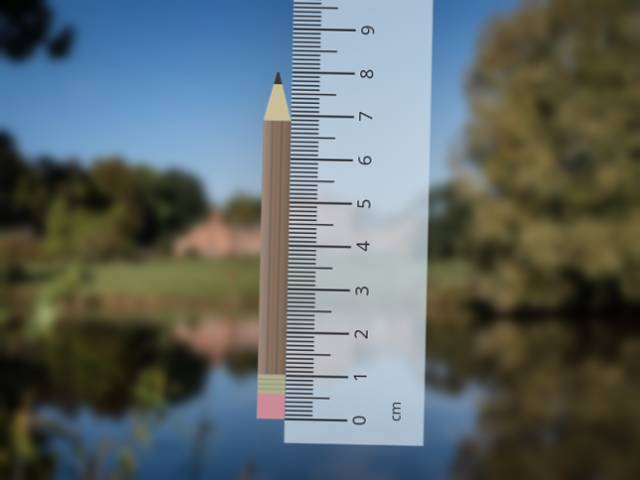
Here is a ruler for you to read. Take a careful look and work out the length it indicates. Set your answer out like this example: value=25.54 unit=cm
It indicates value=8 unit=cm
